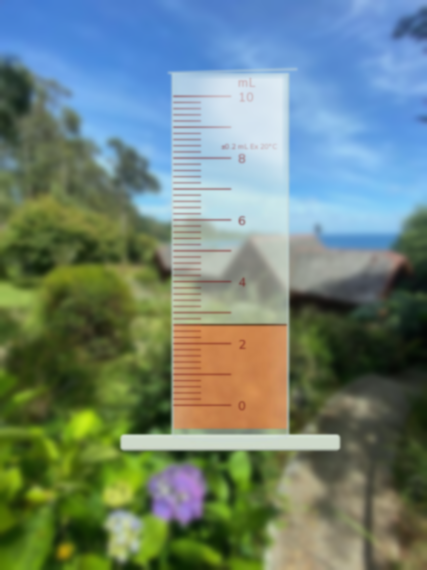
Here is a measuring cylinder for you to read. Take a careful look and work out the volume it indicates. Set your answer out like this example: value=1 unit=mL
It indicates value=2.6 unit=mL
